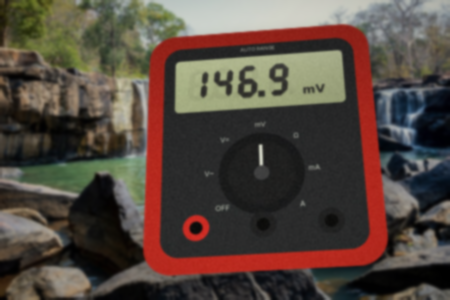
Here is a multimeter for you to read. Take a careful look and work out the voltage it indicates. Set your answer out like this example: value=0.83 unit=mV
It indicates value=146.9 unit=mV
